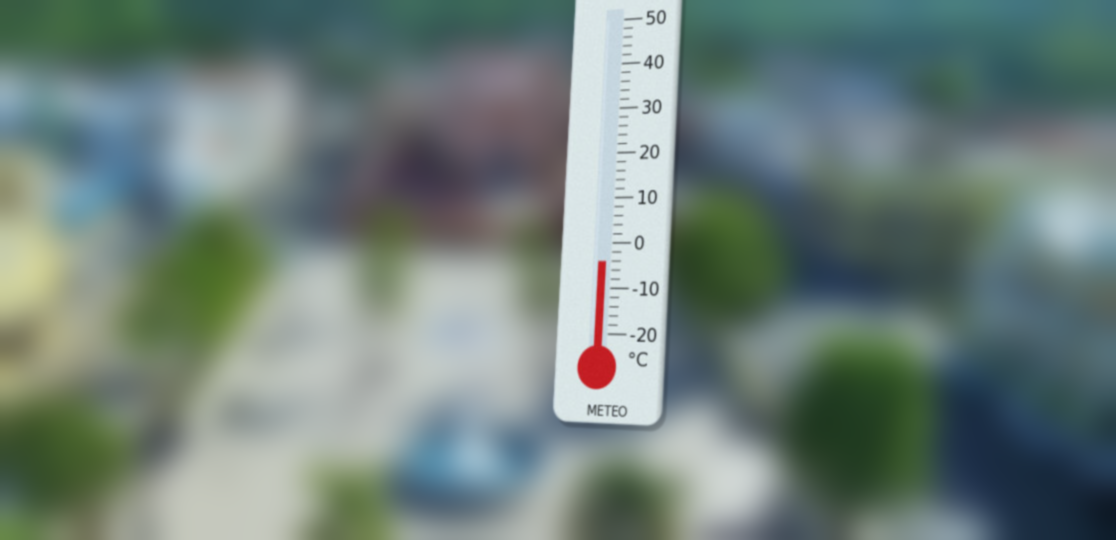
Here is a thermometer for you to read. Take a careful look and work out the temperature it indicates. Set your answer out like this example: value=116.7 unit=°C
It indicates value=-4 unit=°C
